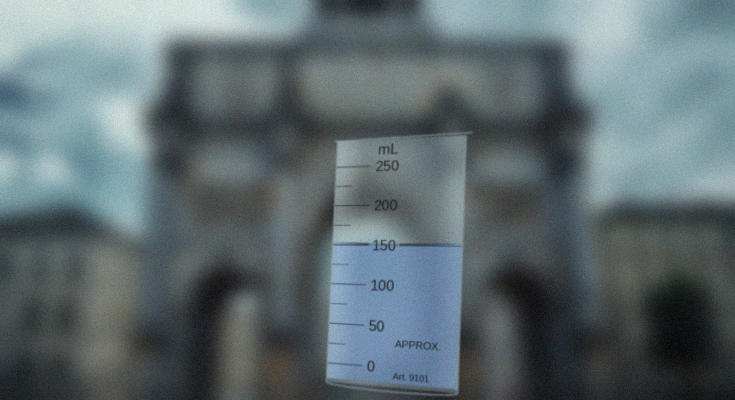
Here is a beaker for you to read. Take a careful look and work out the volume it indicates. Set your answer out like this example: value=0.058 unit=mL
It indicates value=150 unit=mL
